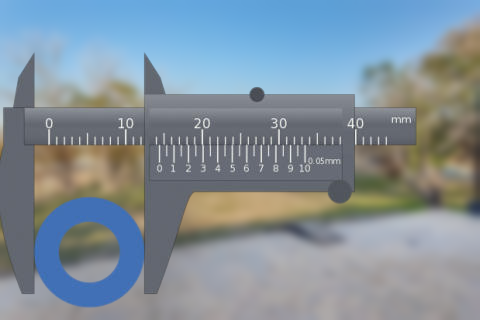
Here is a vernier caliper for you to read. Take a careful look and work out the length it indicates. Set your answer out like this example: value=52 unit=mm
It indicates value=14.4 unit=mm
